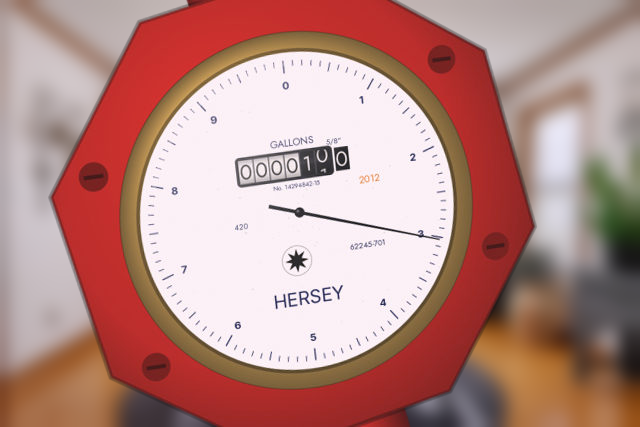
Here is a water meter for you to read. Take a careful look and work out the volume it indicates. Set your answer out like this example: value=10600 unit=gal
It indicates value=103.0 unit=gal
